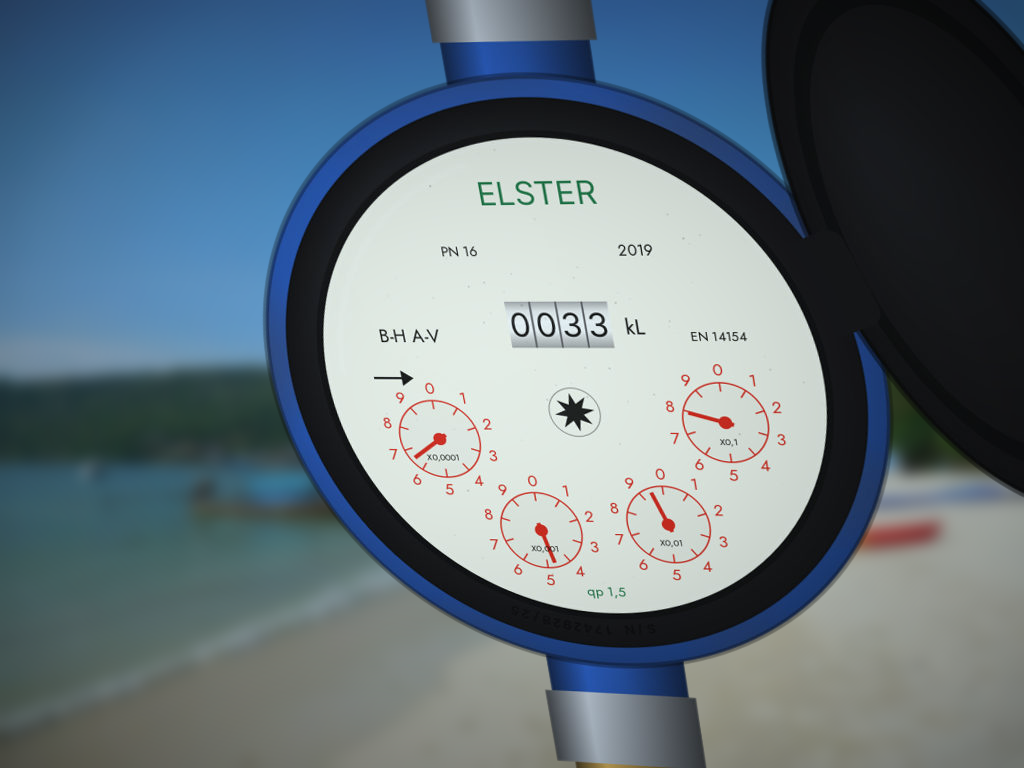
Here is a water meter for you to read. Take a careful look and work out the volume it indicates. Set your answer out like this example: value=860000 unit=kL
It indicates value=33.7946 unit=kL
